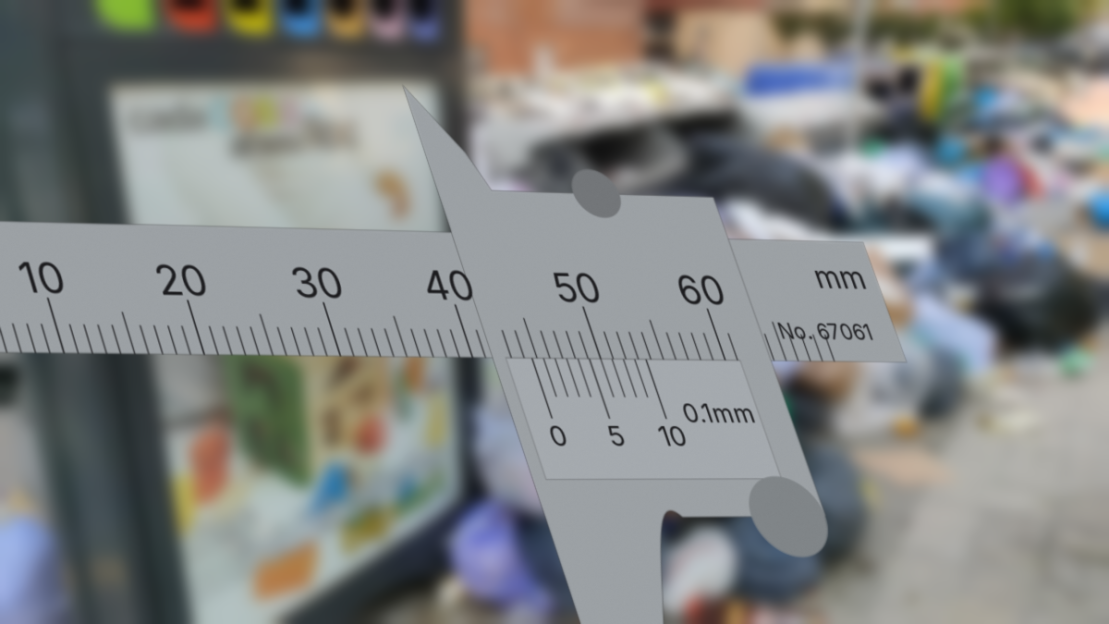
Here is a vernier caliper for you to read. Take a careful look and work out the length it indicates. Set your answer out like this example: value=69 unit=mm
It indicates value=44.6 unit=mm
